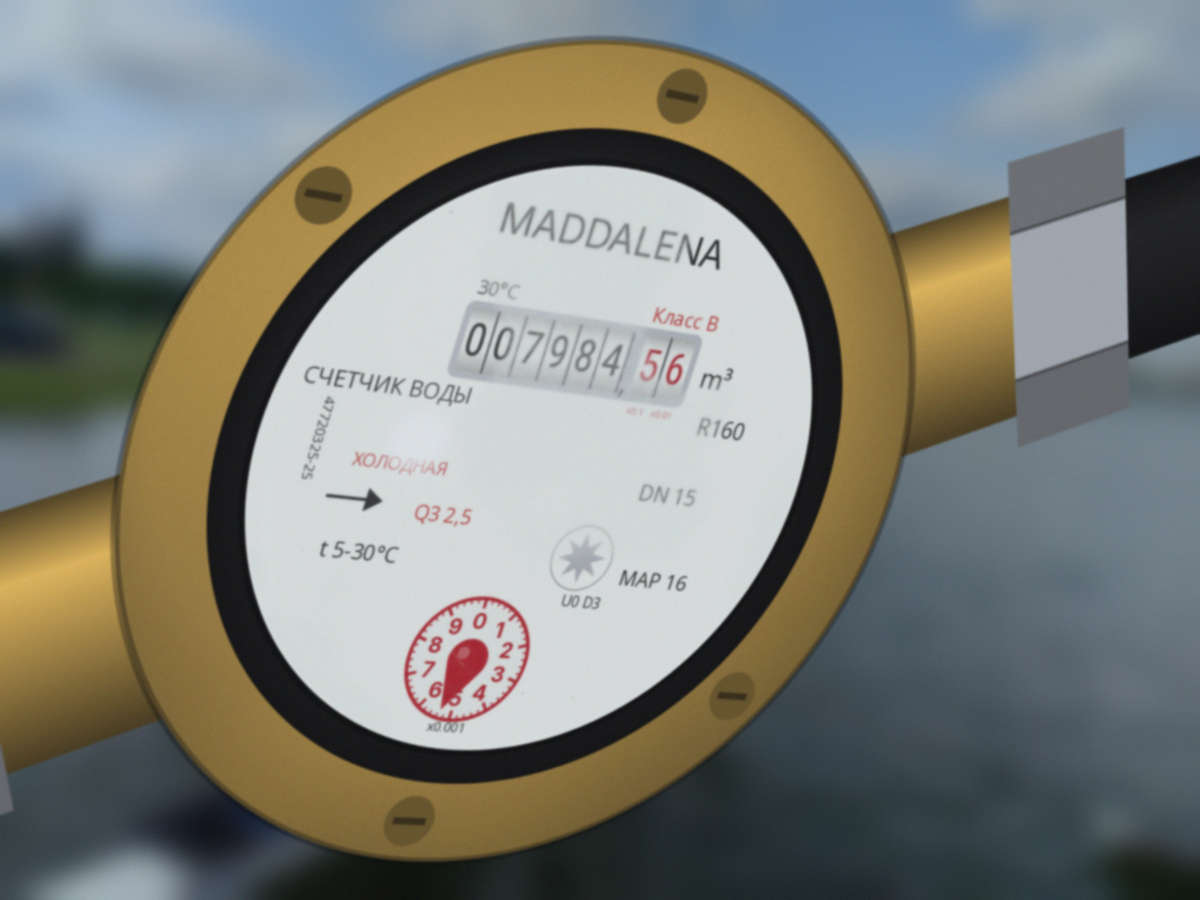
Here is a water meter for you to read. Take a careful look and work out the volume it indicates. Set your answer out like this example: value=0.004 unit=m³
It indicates value=7984.565 unit=m³
